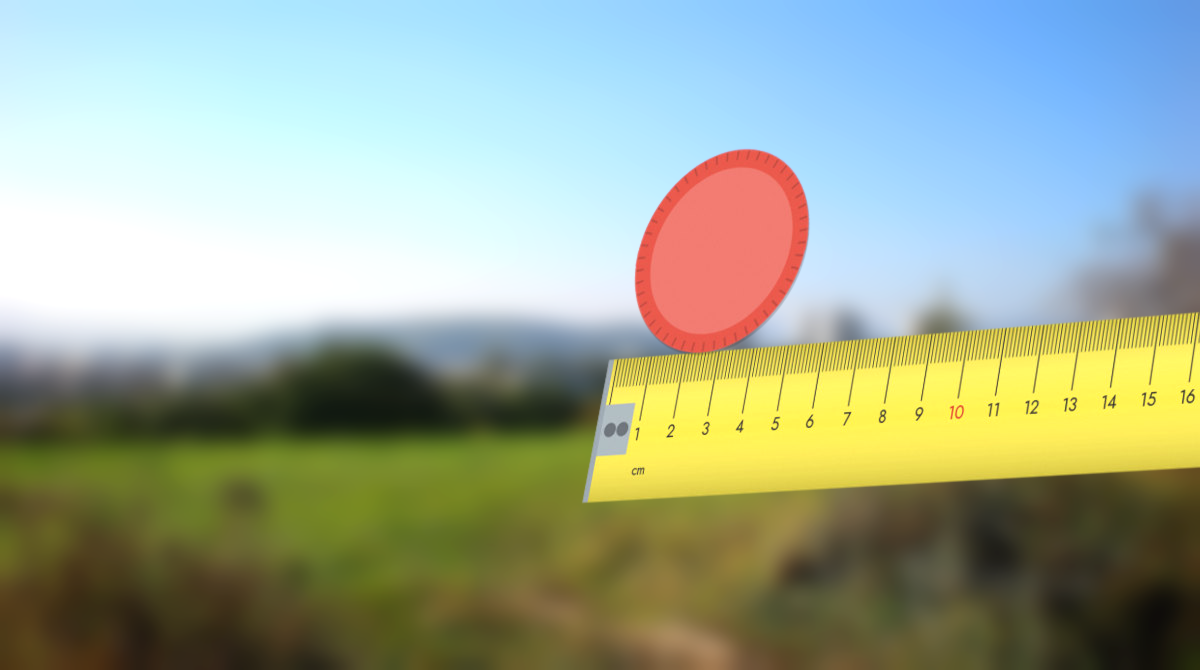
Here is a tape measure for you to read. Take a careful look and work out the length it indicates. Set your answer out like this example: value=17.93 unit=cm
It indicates value=5 unit=cm
